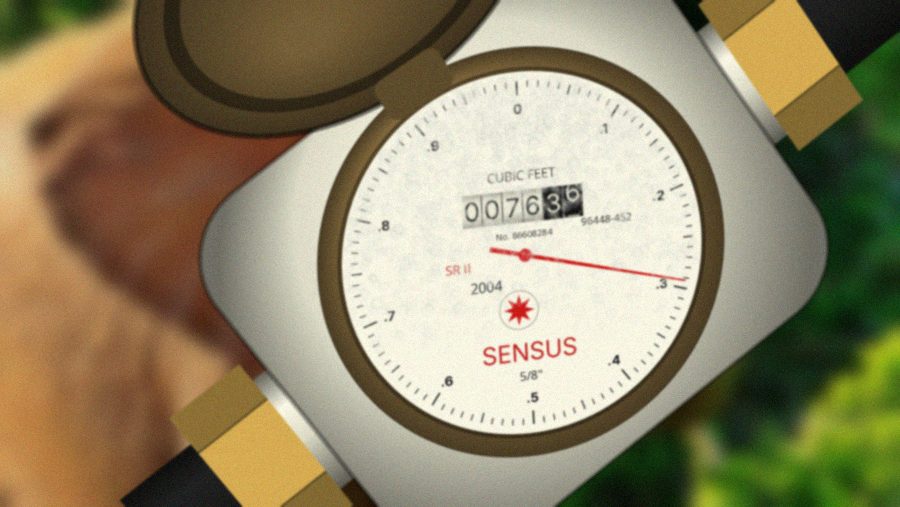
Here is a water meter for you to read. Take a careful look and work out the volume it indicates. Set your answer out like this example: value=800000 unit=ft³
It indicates value=7636.29 unit=ft³
